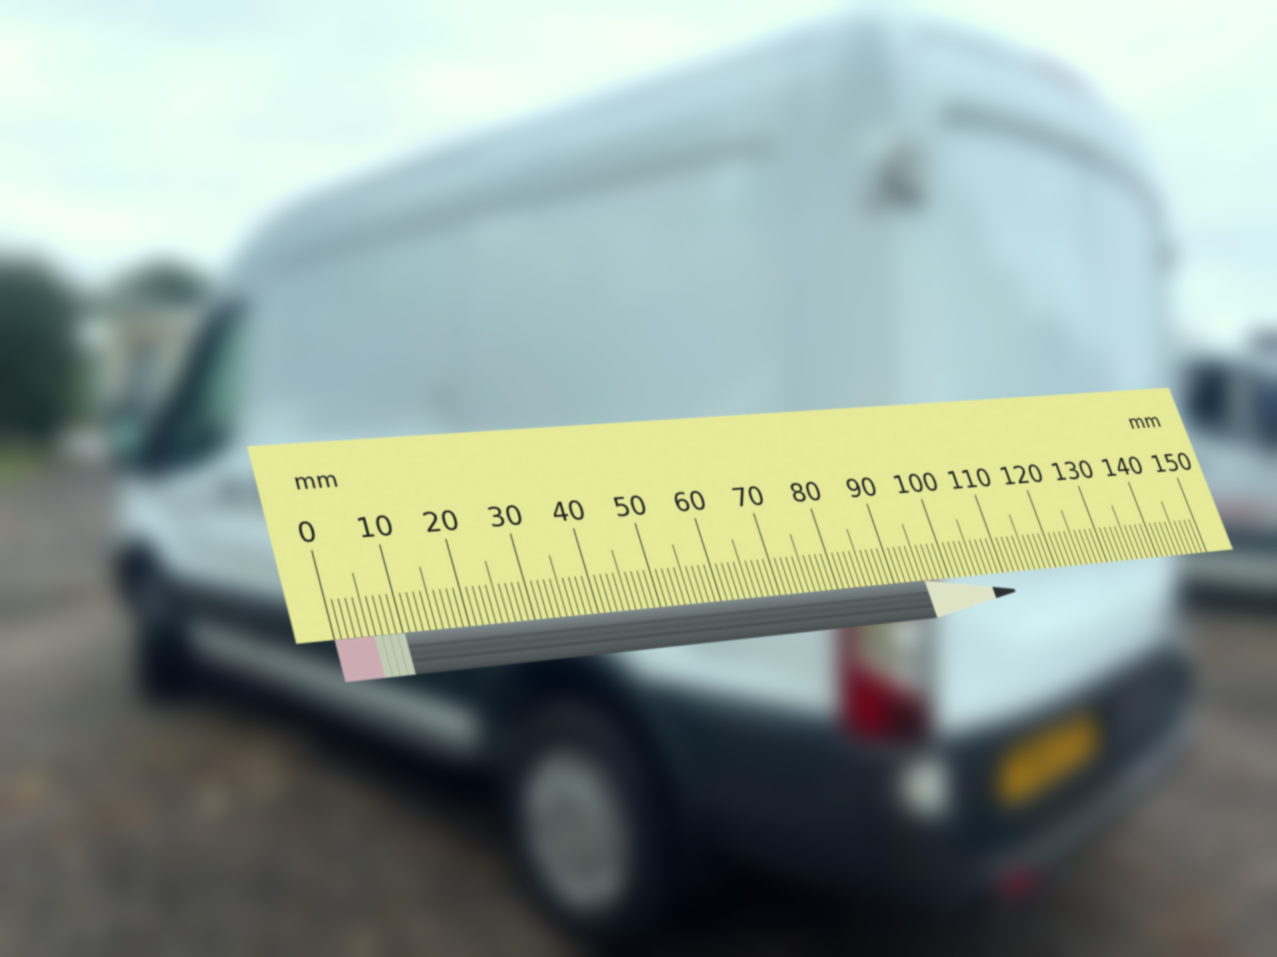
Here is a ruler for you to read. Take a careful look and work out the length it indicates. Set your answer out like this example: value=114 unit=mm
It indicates value=111 unit=mm
